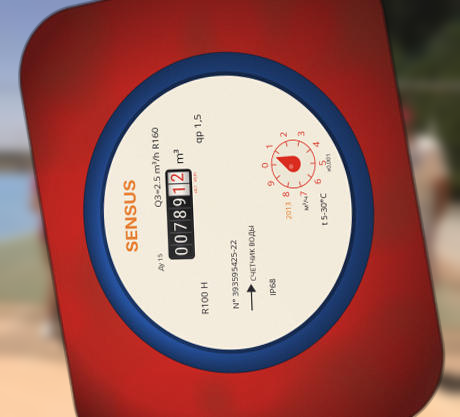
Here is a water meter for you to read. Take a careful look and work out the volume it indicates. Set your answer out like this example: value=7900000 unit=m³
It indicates value=789.120 unit=m³
